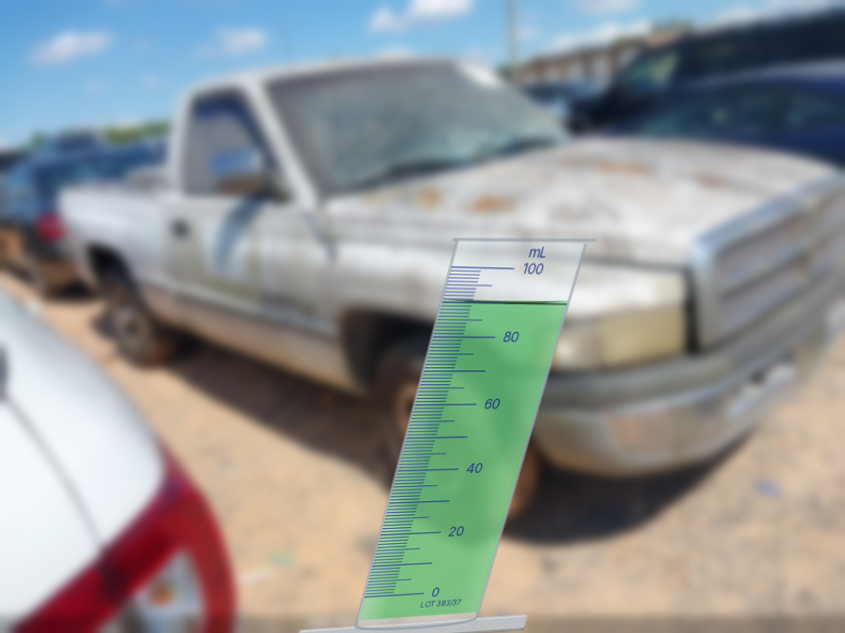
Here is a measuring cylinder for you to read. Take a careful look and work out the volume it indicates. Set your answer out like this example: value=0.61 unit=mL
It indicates value=90 unit=mL
